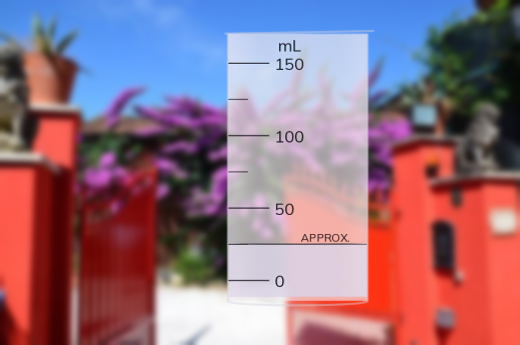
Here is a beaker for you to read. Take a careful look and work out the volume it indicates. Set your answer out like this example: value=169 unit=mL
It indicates value=25 unit=mL
